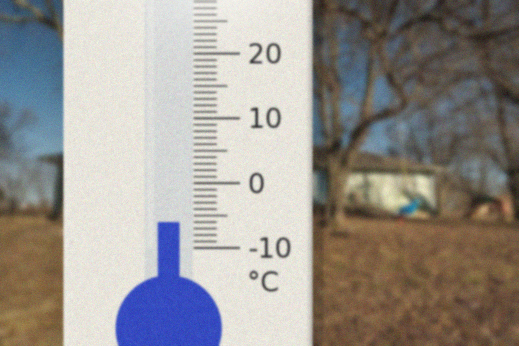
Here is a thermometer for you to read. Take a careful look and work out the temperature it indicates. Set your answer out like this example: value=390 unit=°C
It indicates value=-6 unit=°C
